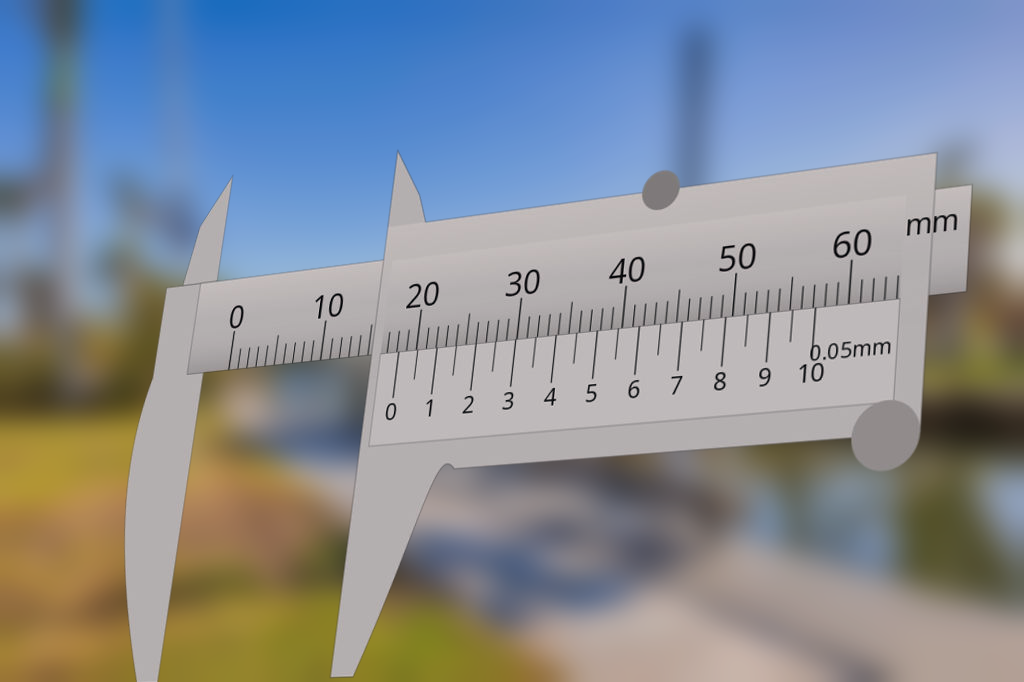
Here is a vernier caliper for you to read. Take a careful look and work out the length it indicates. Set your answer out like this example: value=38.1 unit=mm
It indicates value=18.2 unit=mm
